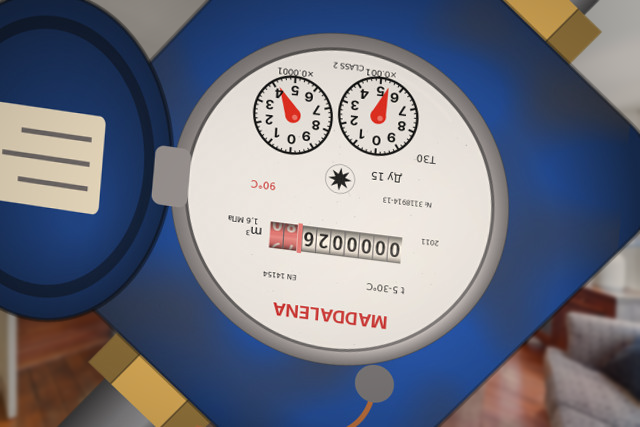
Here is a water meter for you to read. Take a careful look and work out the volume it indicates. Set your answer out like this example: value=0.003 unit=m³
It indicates value=26.7954 unit=m³
